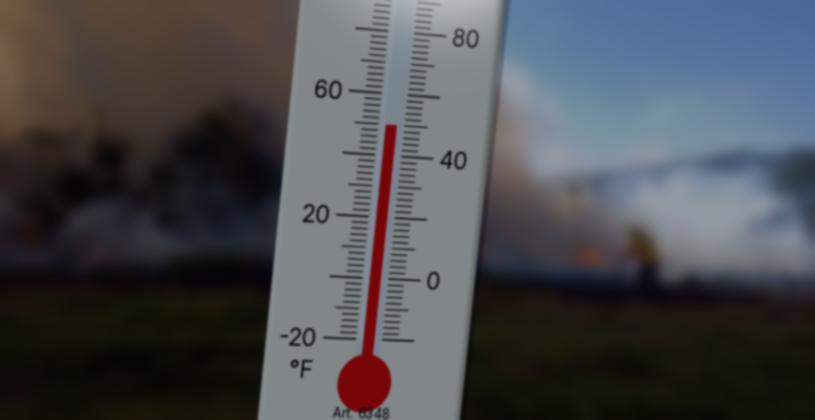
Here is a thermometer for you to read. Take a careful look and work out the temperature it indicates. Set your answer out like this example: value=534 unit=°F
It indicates value=50 unit=°F
